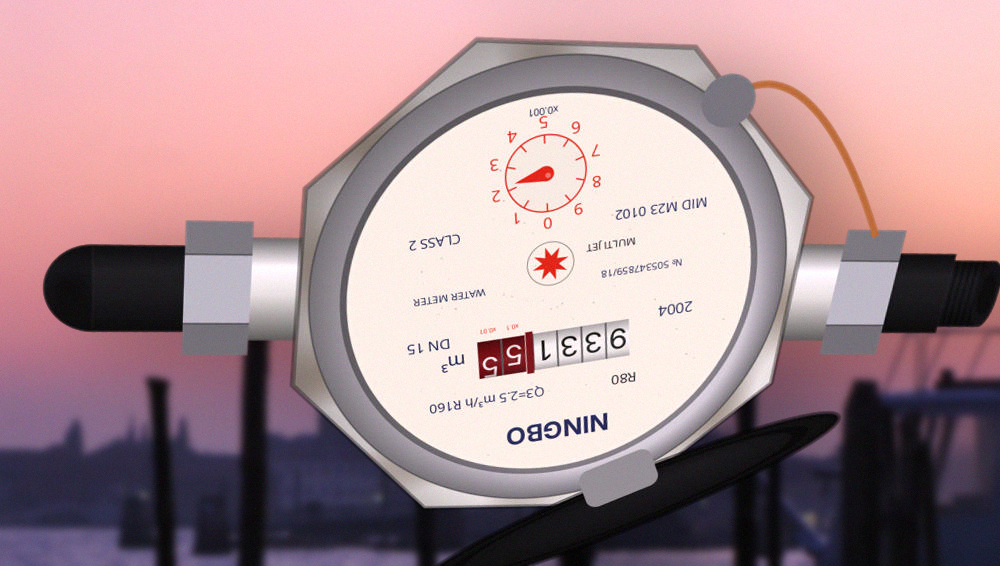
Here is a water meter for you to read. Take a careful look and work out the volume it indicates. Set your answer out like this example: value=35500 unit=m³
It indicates value=9331.552 unit=m³
